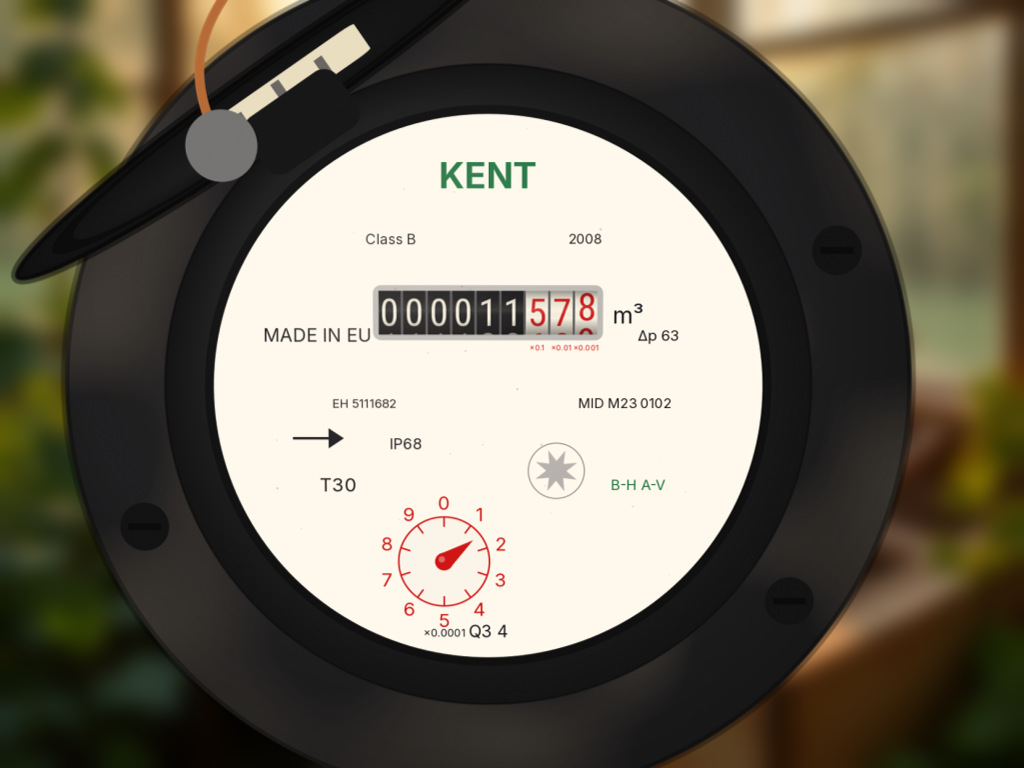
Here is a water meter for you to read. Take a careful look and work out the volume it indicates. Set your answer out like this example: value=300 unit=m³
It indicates value=11.5781 unit=m³
